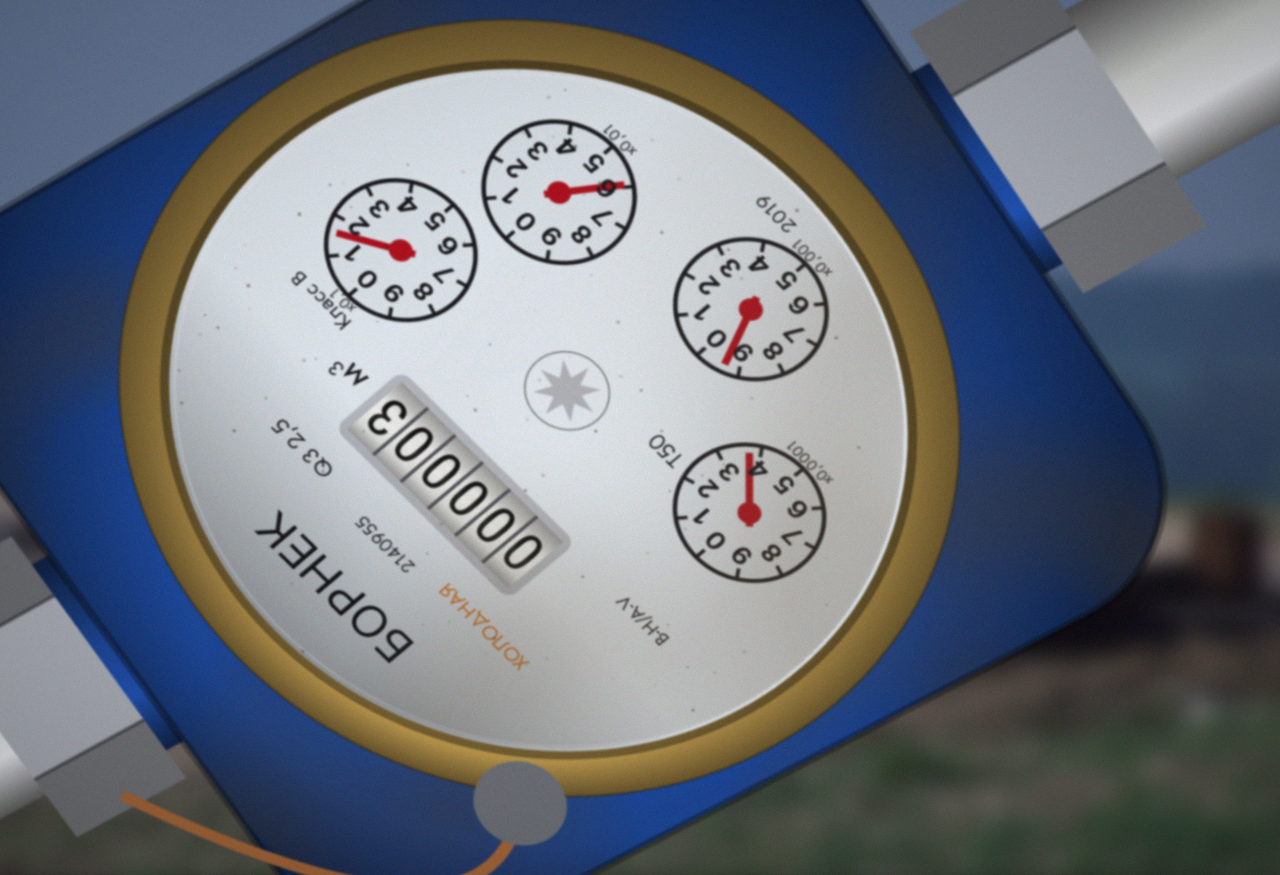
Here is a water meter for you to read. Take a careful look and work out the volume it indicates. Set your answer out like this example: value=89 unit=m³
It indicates value=3.1593 unit=m³
